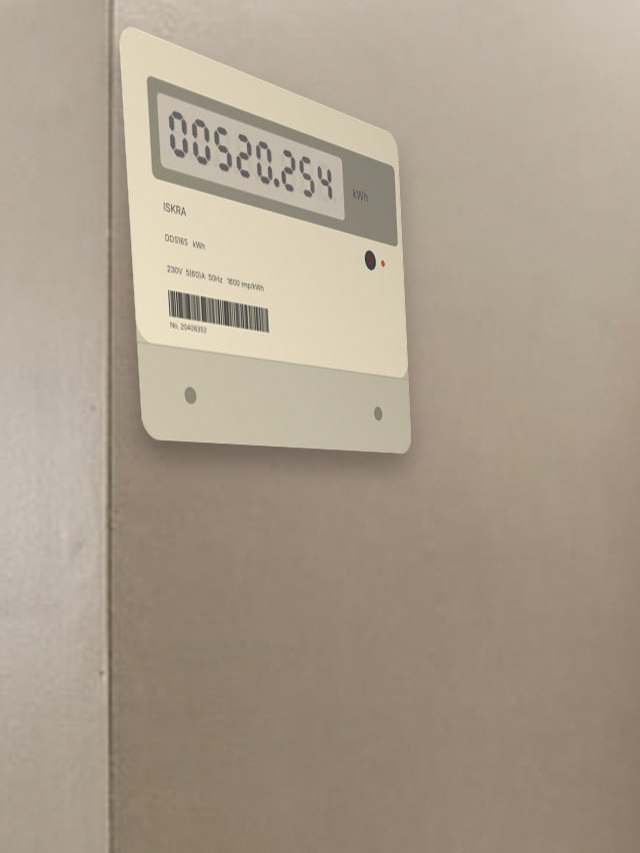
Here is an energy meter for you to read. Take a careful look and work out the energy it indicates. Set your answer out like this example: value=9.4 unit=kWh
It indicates value=520.254 unit=kWh
